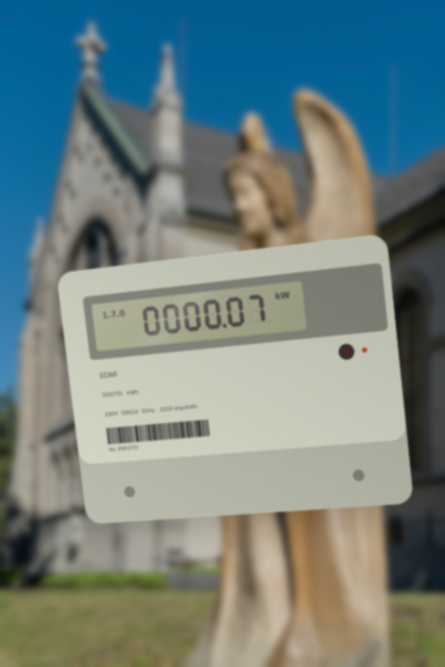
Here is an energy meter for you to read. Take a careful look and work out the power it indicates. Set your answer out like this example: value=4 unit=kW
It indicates value=0.07 unit=kW
